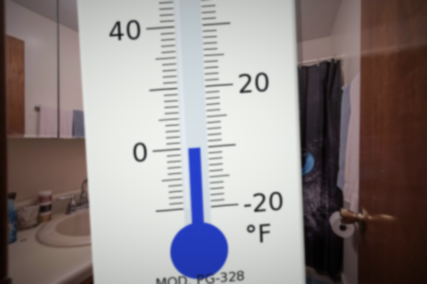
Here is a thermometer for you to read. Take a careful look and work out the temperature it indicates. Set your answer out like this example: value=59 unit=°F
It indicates value=0 unit=°F
